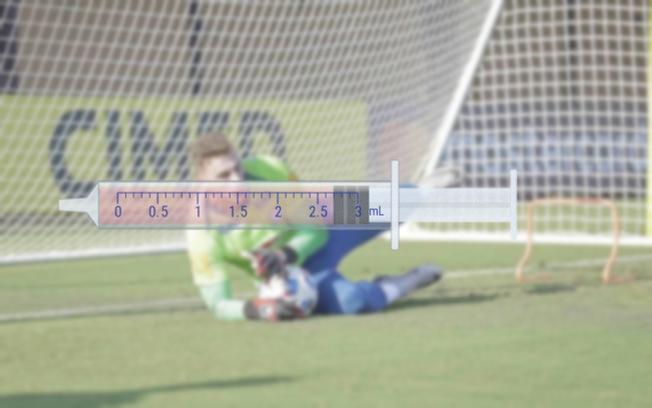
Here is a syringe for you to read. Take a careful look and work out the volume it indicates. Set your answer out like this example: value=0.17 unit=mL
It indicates value=2.7 unit=mL
